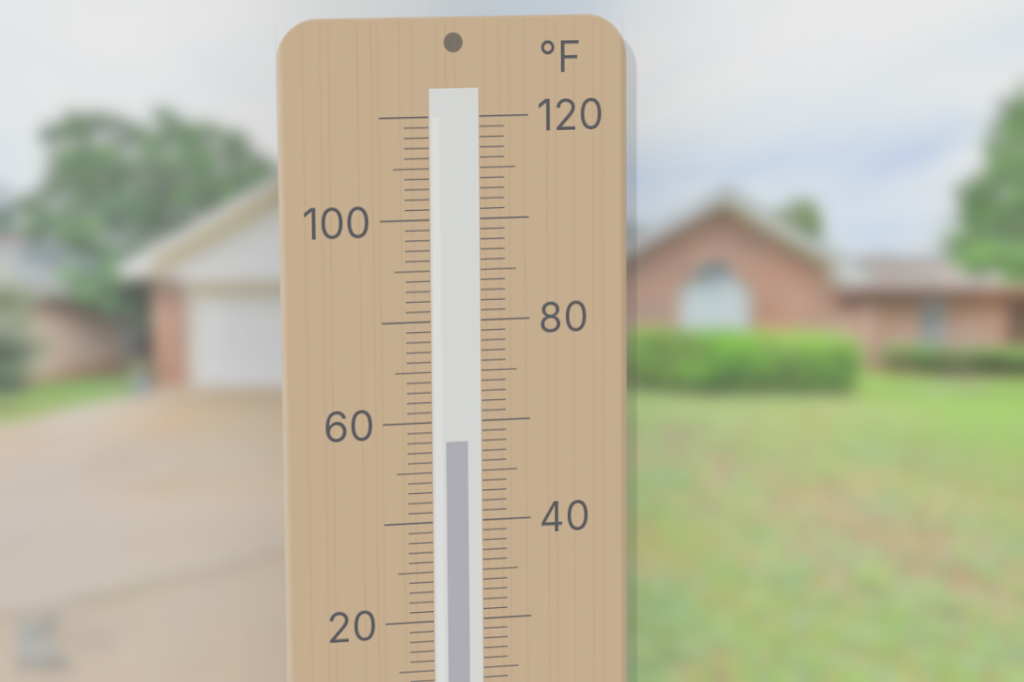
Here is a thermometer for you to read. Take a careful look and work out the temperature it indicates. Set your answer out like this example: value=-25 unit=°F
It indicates value=56 unit=°F
